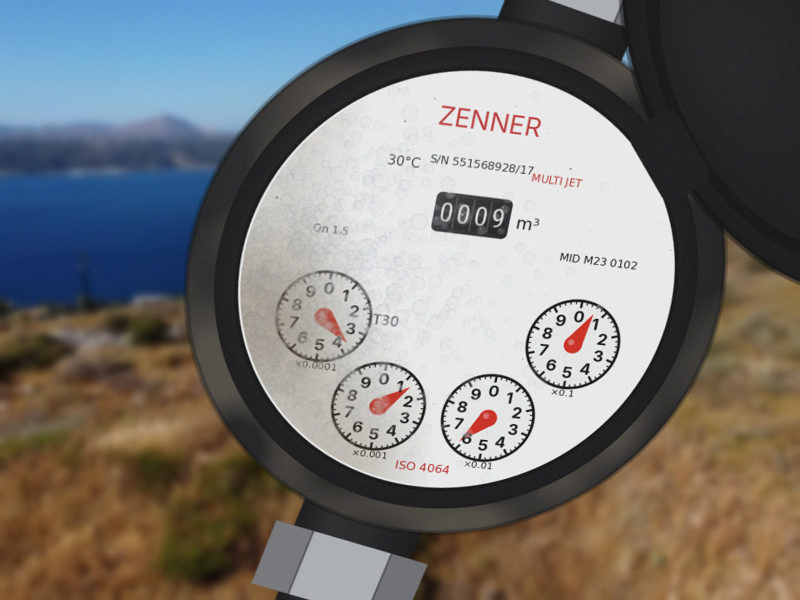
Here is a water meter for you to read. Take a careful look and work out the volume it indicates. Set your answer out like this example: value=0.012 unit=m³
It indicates value=9.0613 unit=m³
